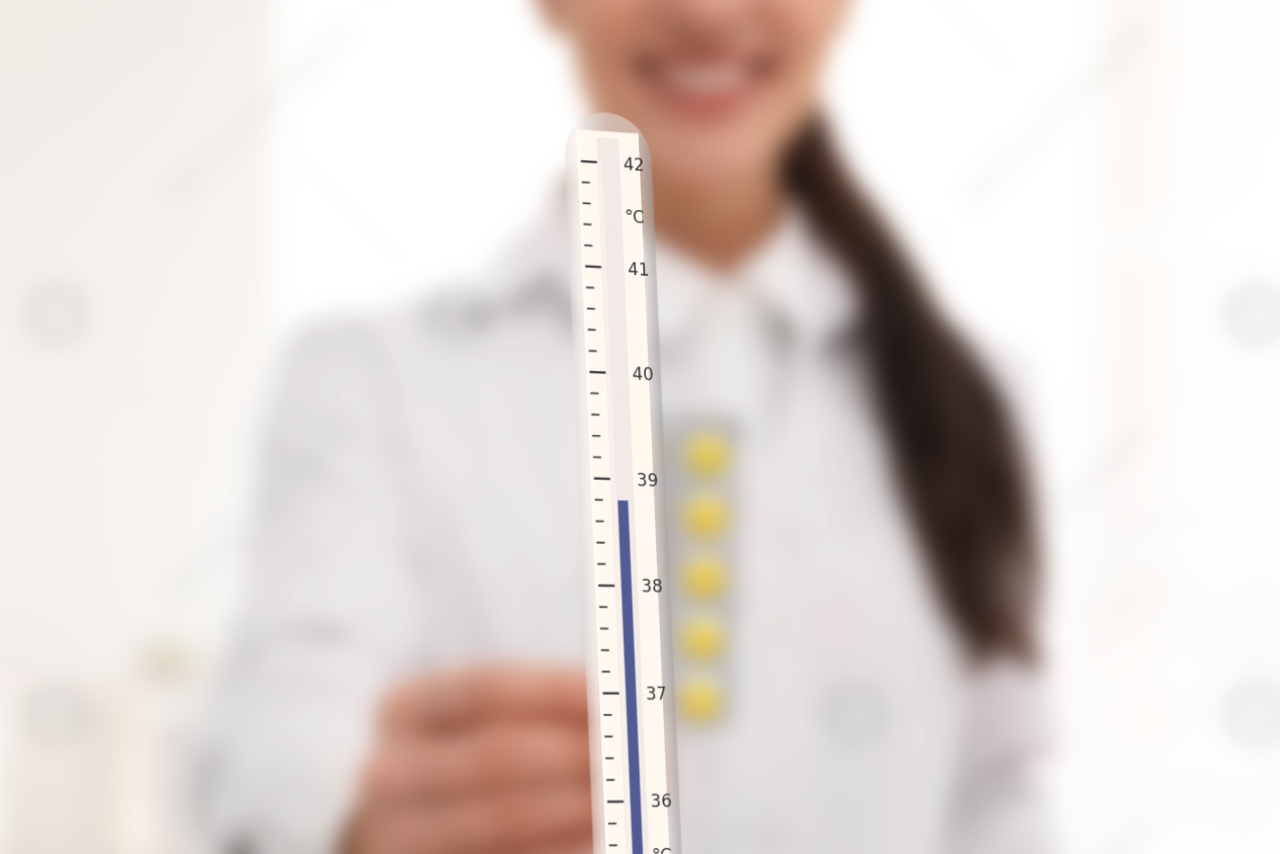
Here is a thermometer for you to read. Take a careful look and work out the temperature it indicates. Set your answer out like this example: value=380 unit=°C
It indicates value=38.8 unit=°C
